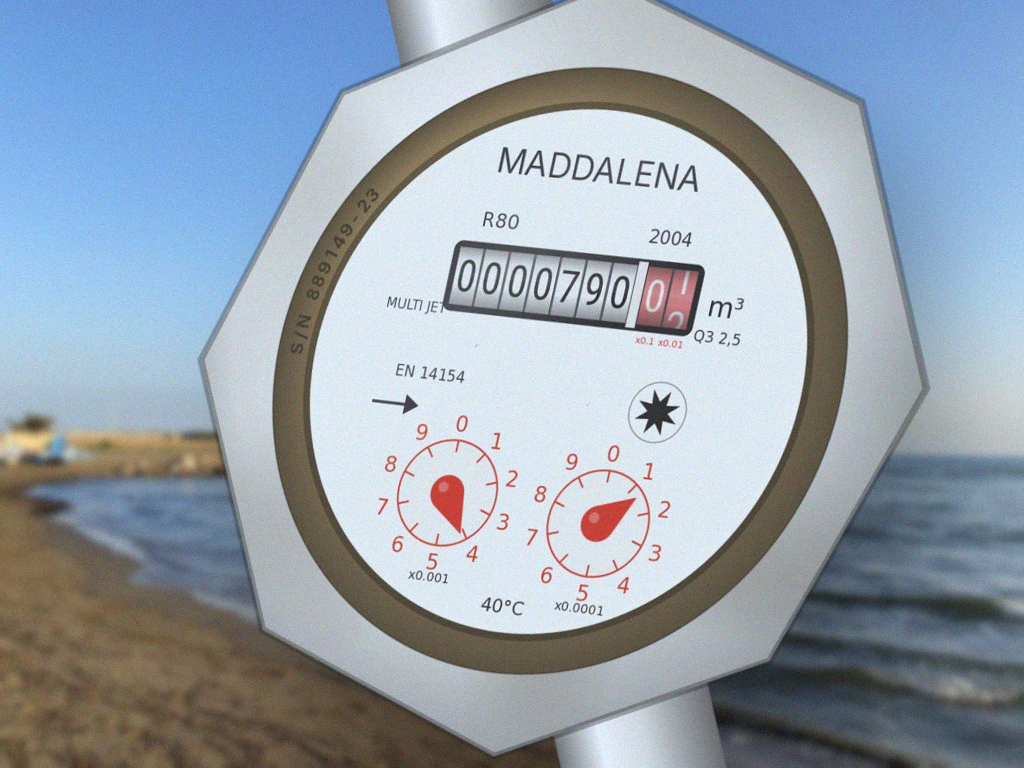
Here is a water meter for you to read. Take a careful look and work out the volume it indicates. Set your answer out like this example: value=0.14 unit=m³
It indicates value=790.0141 unit=m³
